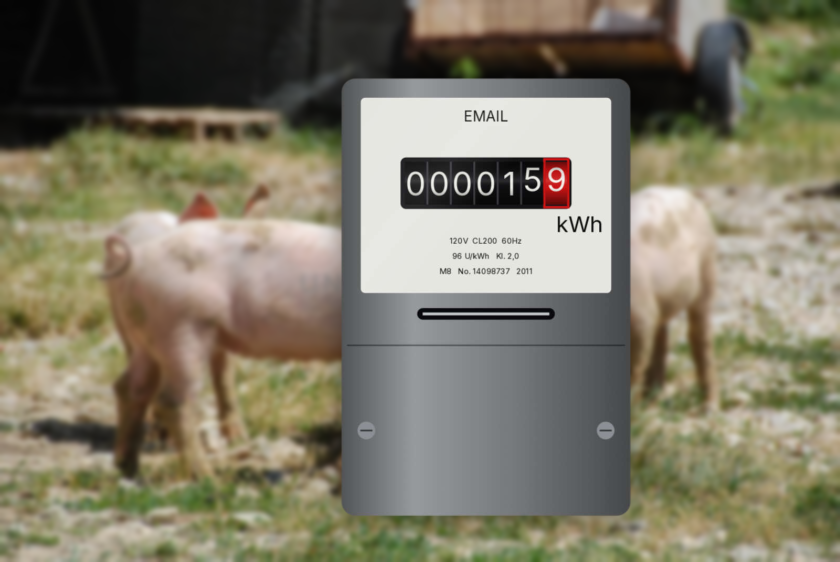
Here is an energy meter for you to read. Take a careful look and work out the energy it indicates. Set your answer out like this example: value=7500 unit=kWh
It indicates value=15.9 unit=kWh
